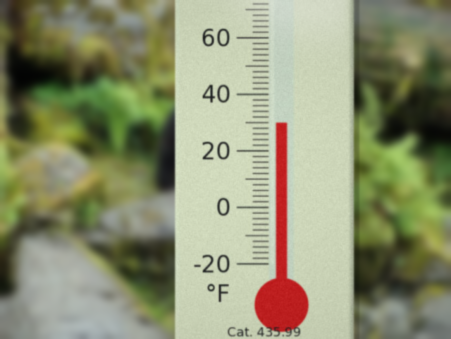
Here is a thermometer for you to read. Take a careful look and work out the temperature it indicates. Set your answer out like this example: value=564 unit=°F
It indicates value=30 unit=°F
